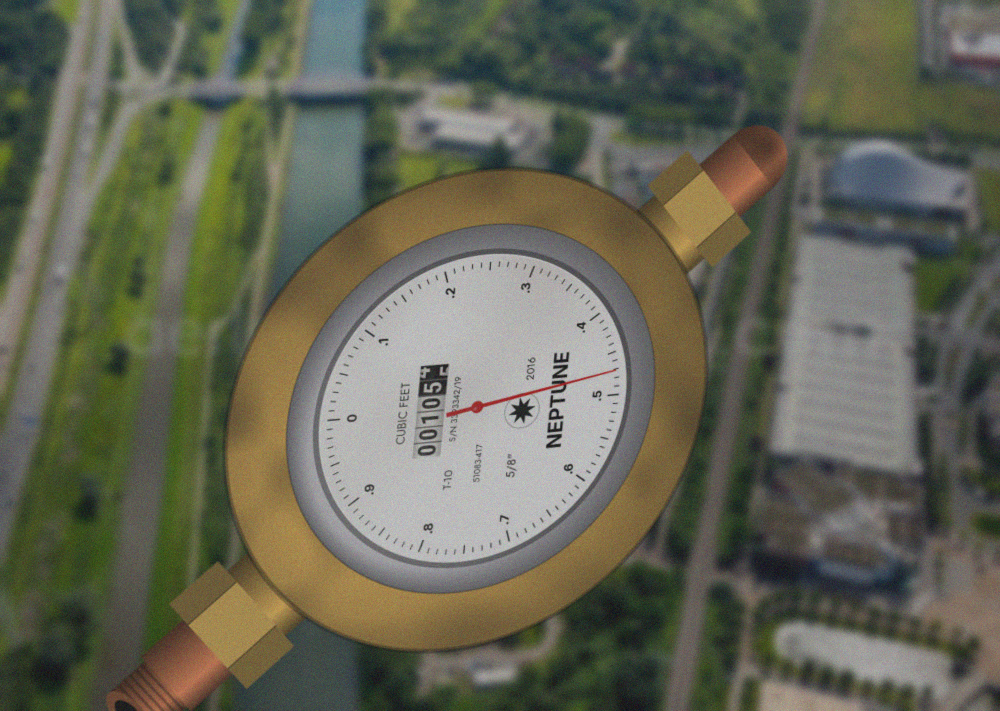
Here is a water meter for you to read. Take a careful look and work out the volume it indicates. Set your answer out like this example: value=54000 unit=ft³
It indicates value=1054.47 unit=ft³
